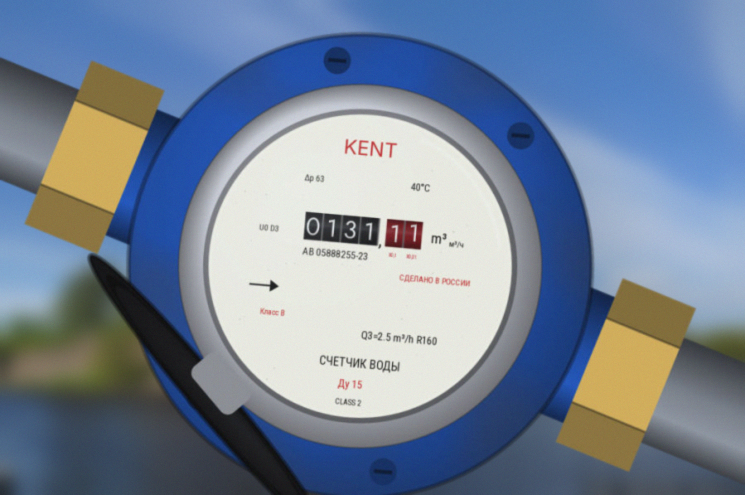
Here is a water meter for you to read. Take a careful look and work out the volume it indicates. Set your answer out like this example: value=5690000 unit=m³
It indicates value=131.11 unit=m³
